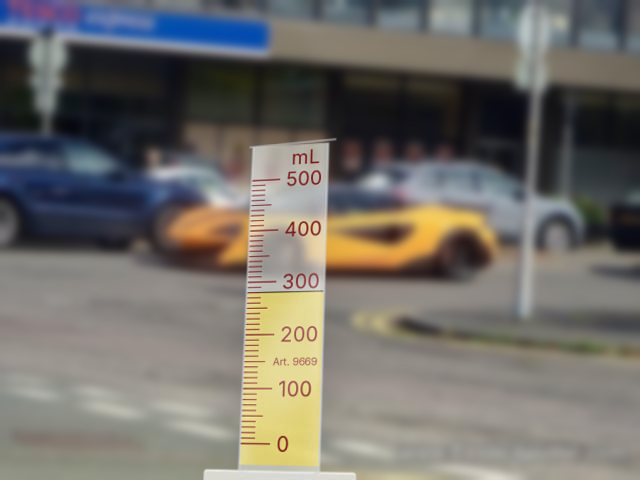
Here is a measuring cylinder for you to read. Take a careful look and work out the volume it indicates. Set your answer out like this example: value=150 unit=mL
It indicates value=280 unit=mL
